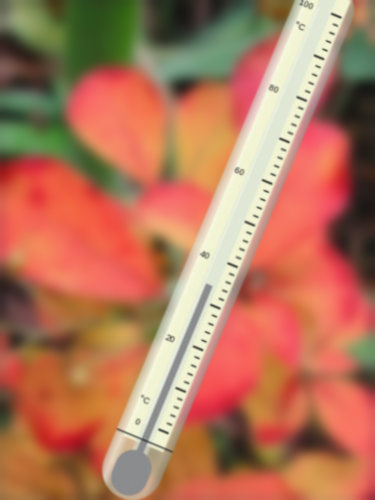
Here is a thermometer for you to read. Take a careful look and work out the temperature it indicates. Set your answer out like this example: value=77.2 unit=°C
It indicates value=34 unit=°C
